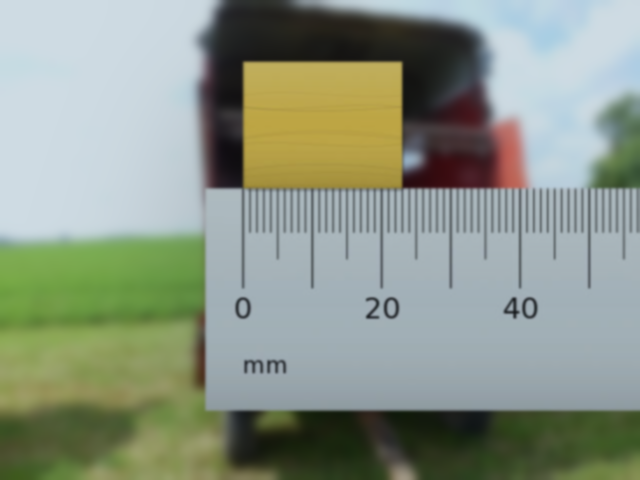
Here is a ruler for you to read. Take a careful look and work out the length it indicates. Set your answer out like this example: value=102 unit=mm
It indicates value=23 unit=mm
